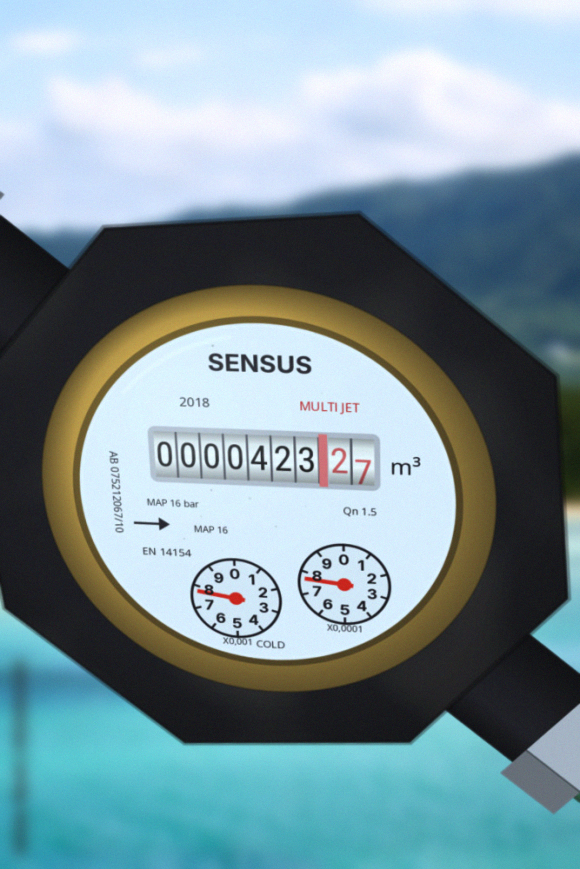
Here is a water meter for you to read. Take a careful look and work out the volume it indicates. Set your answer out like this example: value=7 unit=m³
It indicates value=423.2677 unit=m³
